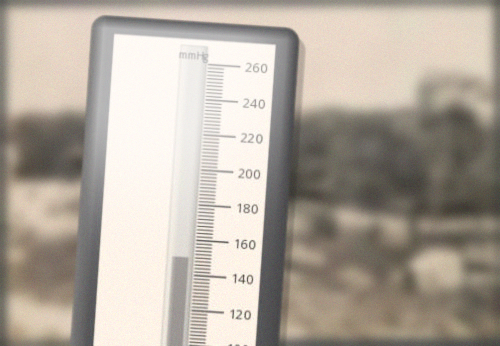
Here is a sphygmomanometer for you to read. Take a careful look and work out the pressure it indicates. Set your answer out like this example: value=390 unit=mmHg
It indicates value=150 unit=mmHg
